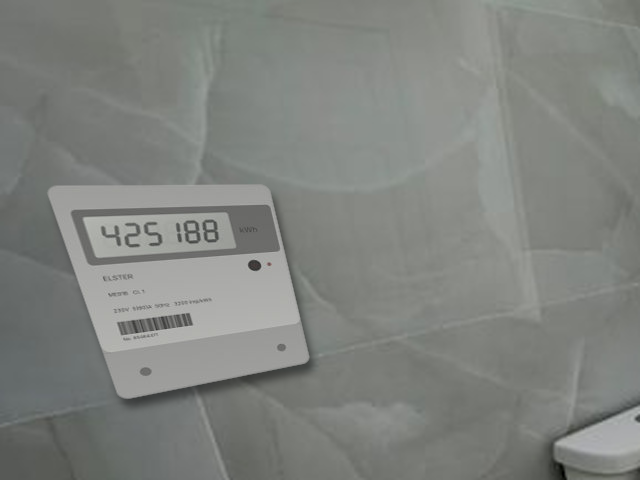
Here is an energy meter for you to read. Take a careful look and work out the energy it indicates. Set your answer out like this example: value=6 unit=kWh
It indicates value=425188 unit=kWh
